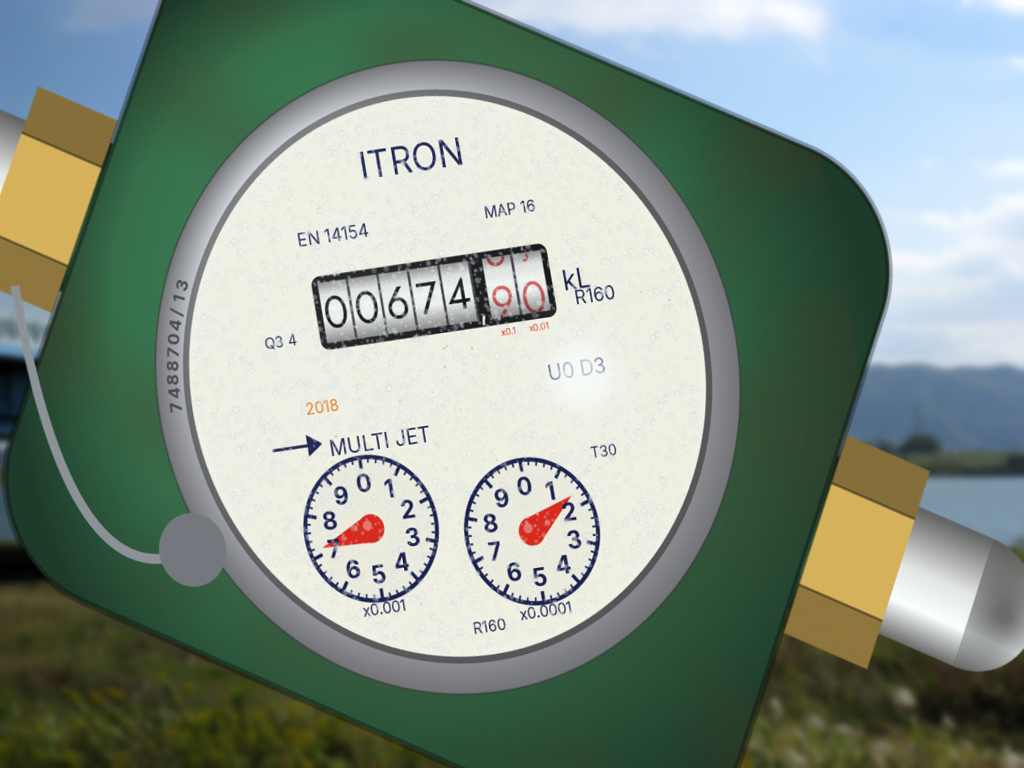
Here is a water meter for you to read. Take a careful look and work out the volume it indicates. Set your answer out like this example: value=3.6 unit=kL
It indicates value=674.8971 unit=kL
